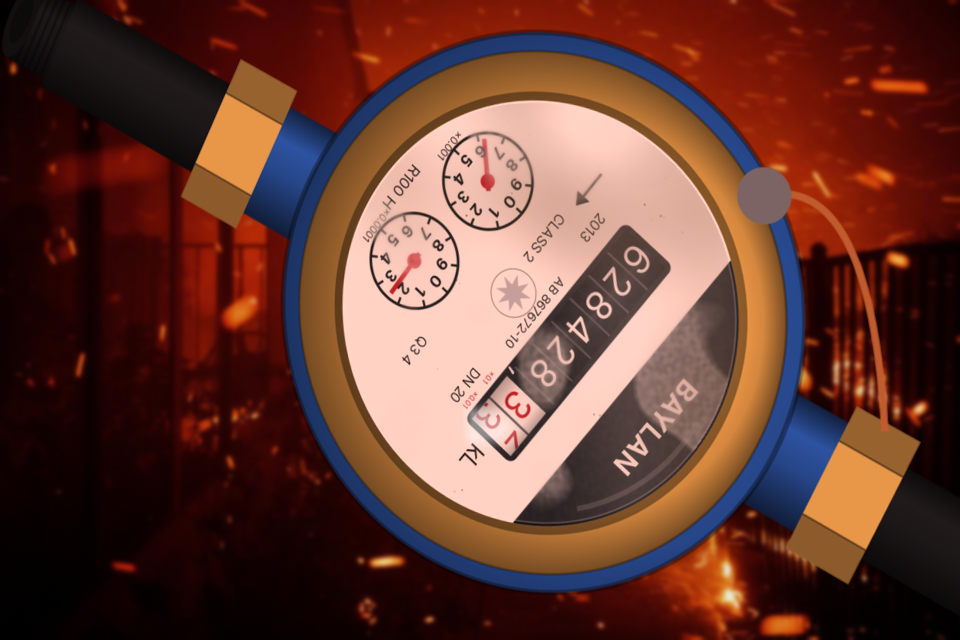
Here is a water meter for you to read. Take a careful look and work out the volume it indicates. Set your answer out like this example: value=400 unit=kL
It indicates value=628428.3262 unit=kL
